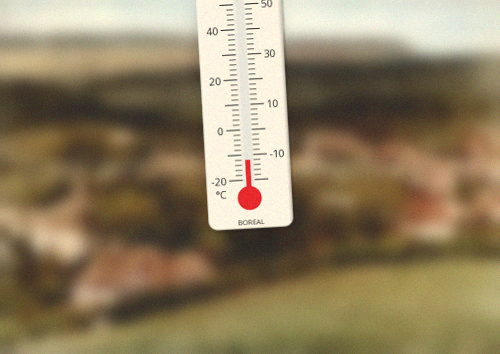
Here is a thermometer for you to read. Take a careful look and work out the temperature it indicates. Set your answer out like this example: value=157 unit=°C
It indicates value=-12 unit=°C
